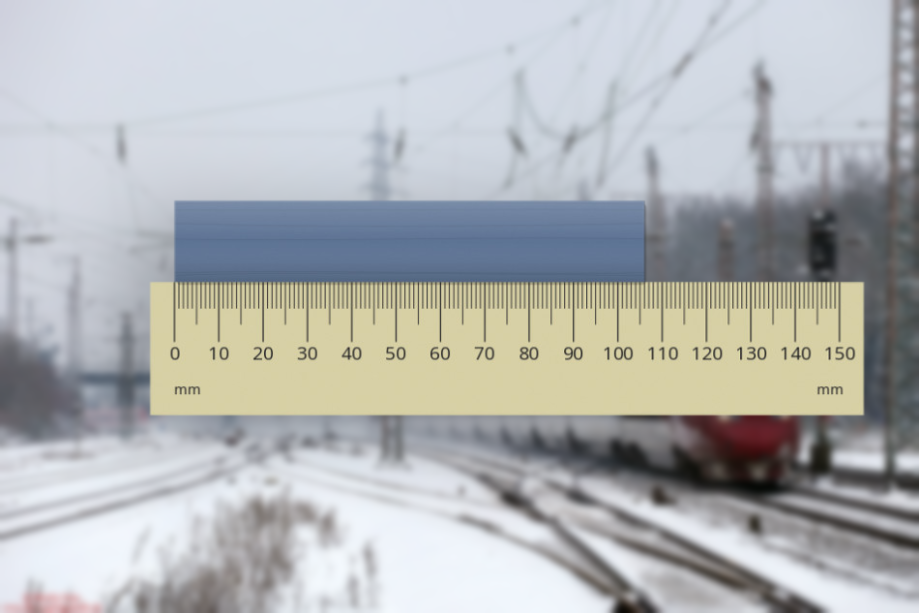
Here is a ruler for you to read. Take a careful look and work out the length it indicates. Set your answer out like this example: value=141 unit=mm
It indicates value=106 unit=mm
